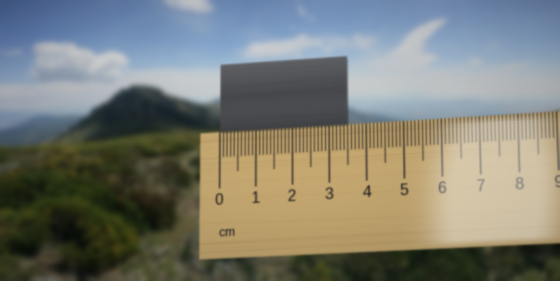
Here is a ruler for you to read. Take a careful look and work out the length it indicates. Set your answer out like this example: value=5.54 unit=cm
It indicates value=3.5 unit=cm
